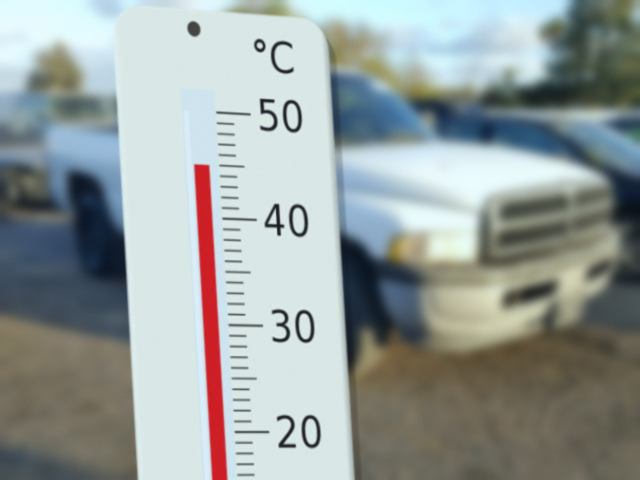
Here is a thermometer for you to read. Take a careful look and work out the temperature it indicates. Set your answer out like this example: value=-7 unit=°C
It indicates value=45 unit=°C
